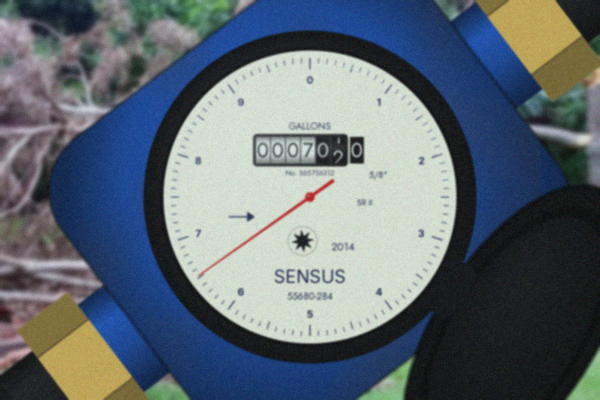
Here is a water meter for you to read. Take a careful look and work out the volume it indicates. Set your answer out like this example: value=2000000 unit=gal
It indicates value=7016.5 unit=gal
